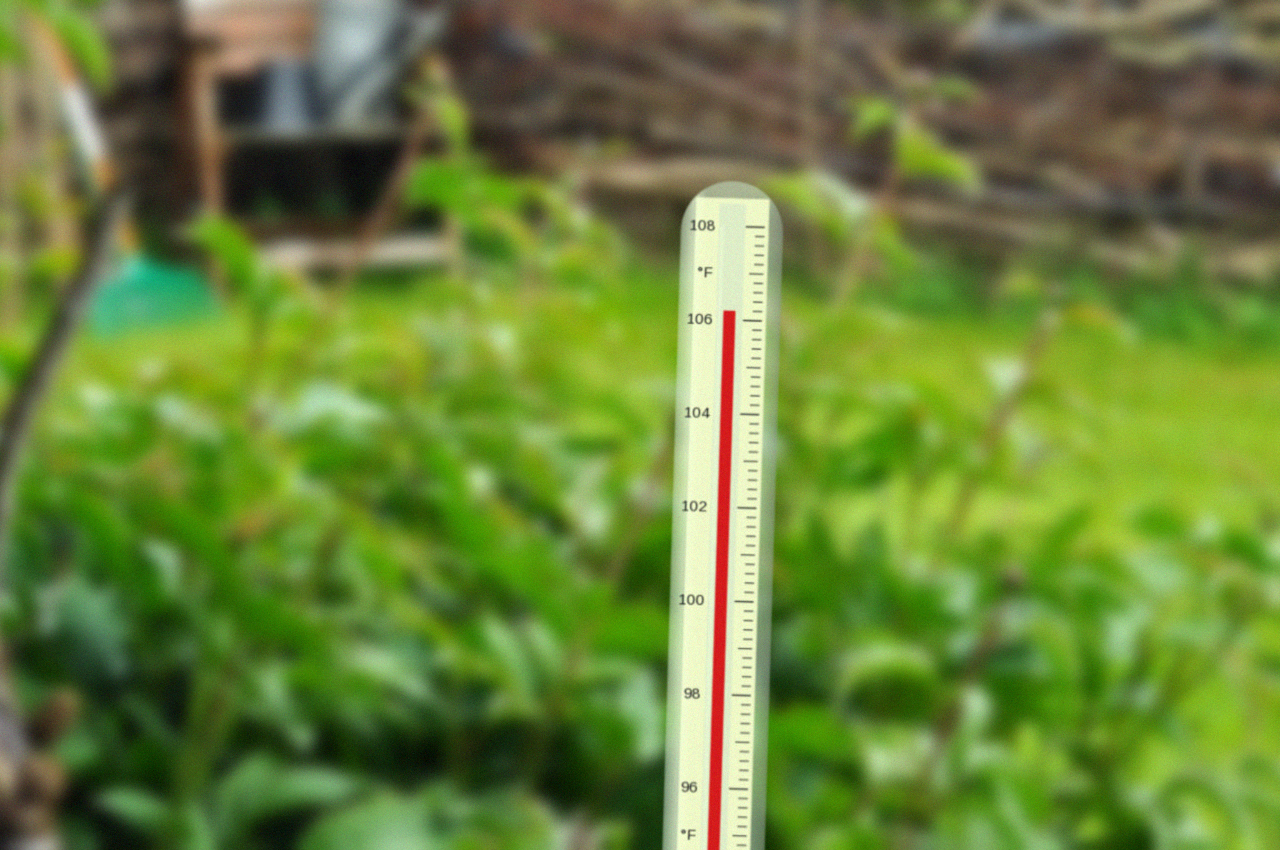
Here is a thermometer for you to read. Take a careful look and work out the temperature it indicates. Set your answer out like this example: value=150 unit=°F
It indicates value=106.2 unit=°F
